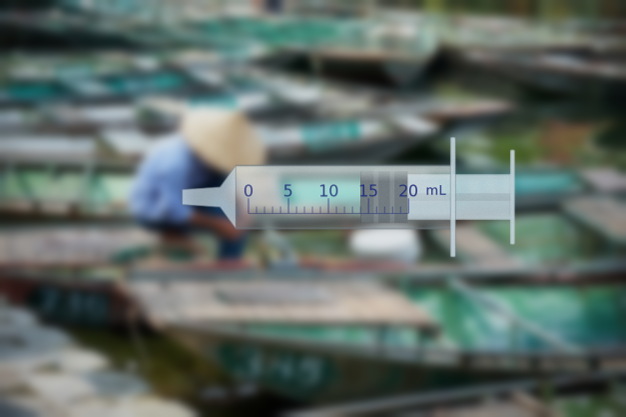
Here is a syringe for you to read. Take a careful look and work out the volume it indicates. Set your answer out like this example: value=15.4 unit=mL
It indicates value=14 unit=mL
